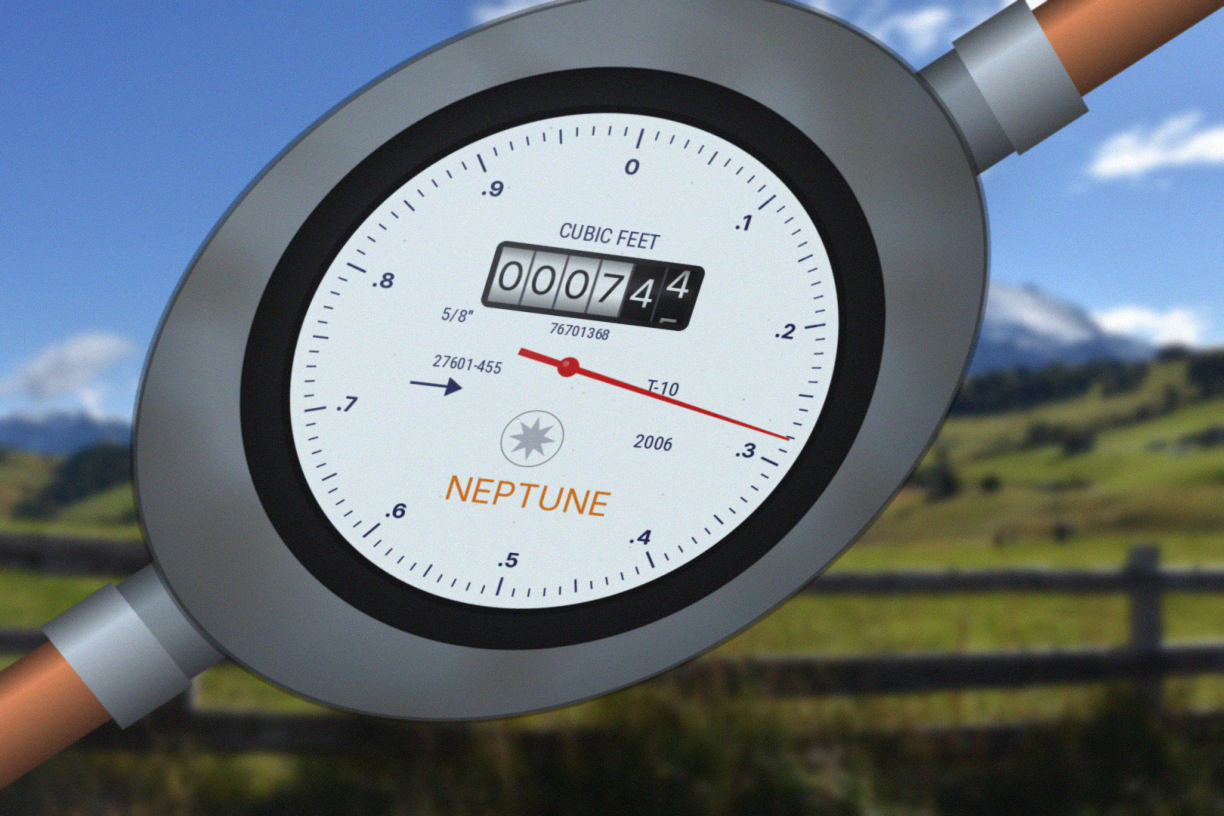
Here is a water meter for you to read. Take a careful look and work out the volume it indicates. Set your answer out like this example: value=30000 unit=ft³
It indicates value=744.28 unit=ft³
